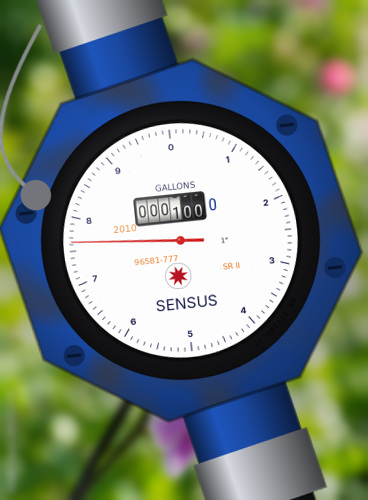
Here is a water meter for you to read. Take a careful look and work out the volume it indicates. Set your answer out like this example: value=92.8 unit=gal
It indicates value=997.6 unit=gal
